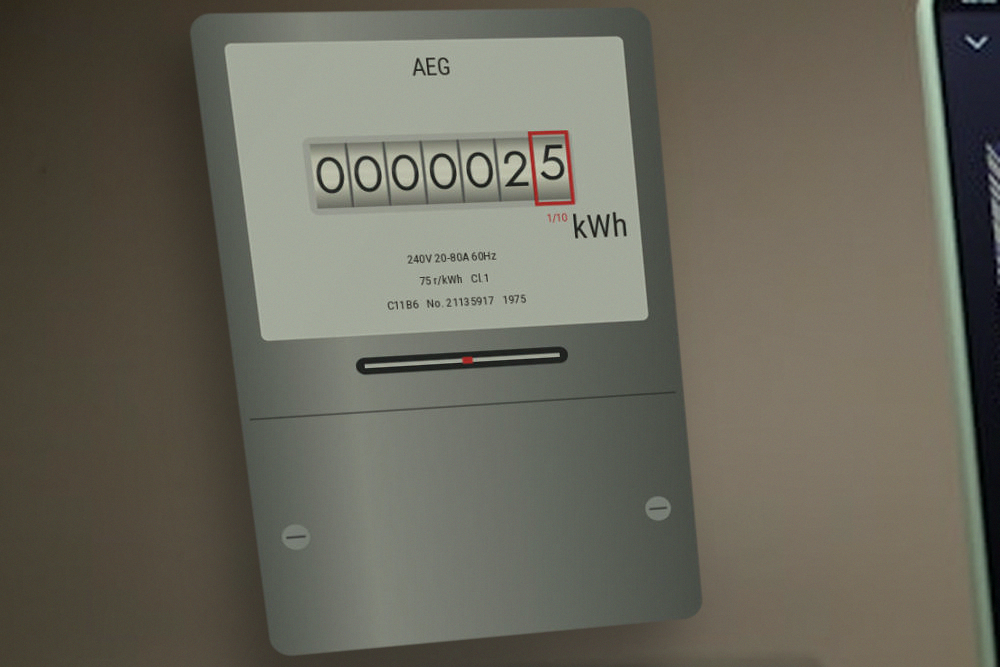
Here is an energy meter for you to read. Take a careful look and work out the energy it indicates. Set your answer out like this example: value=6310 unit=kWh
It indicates value=2.5 unit=kWh
